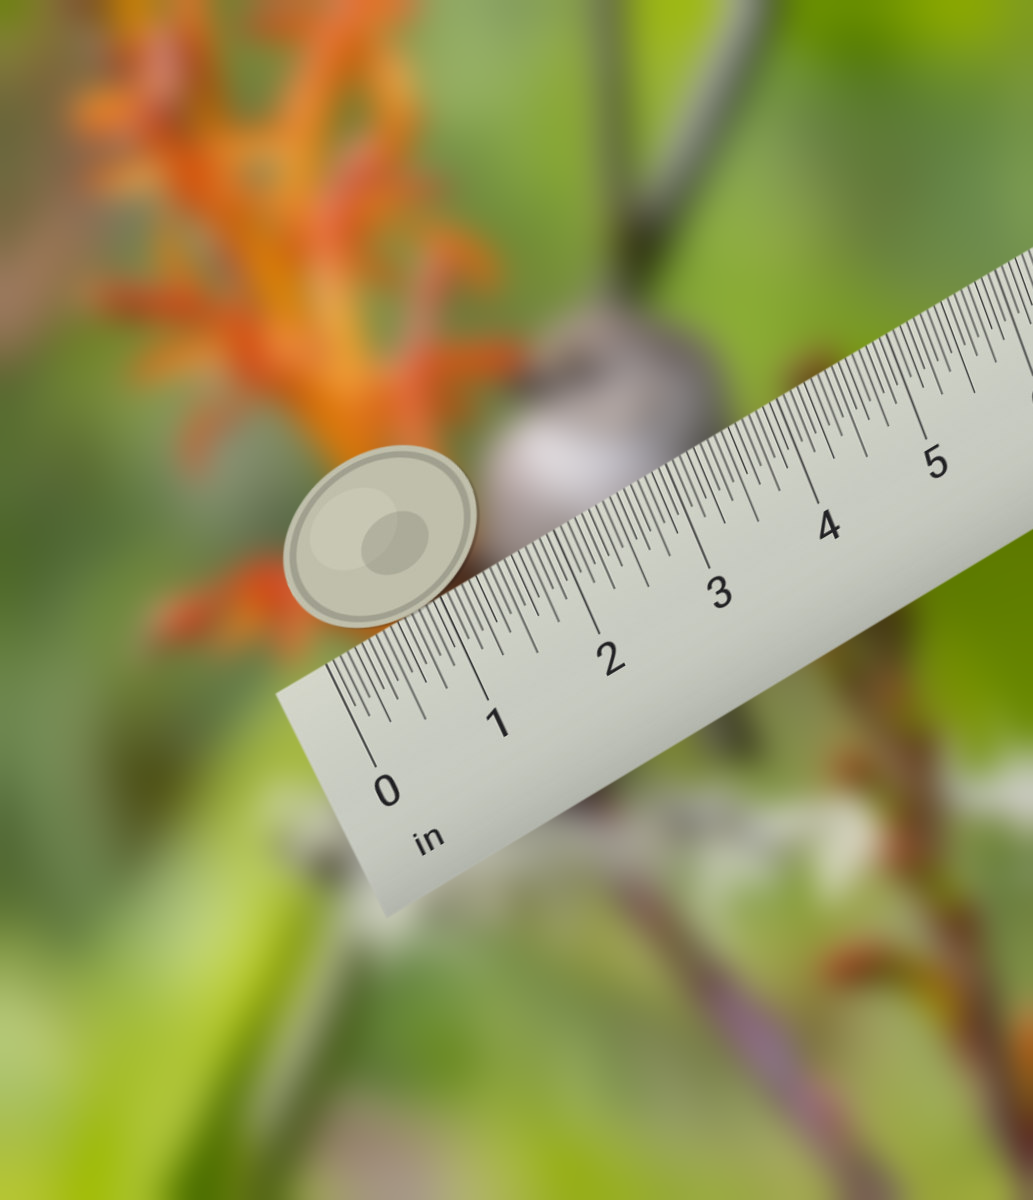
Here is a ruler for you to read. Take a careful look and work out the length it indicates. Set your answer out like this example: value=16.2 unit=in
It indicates value=1.5625 unit=in
